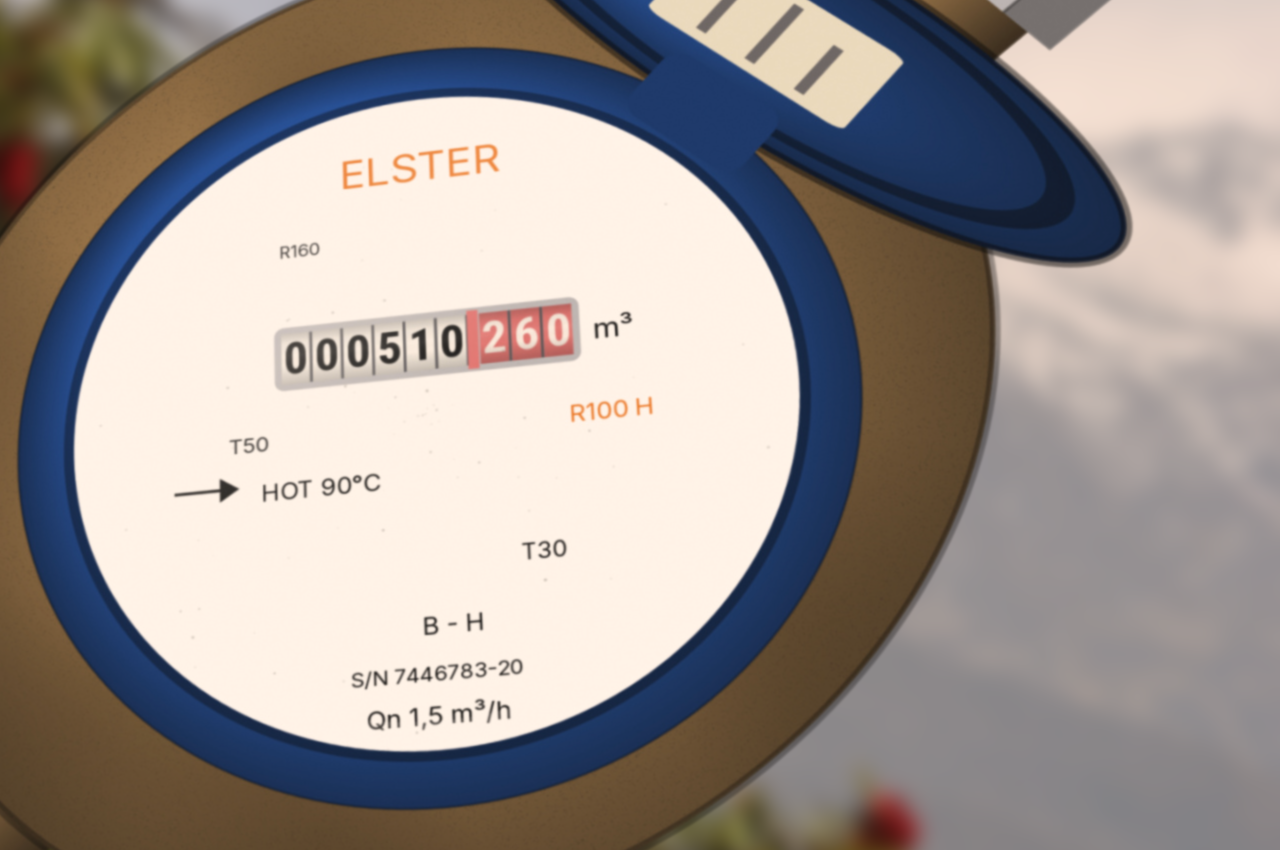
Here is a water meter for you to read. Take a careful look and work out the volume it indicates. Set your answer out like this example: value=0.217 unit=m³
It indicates value=510.260 unit=m³
